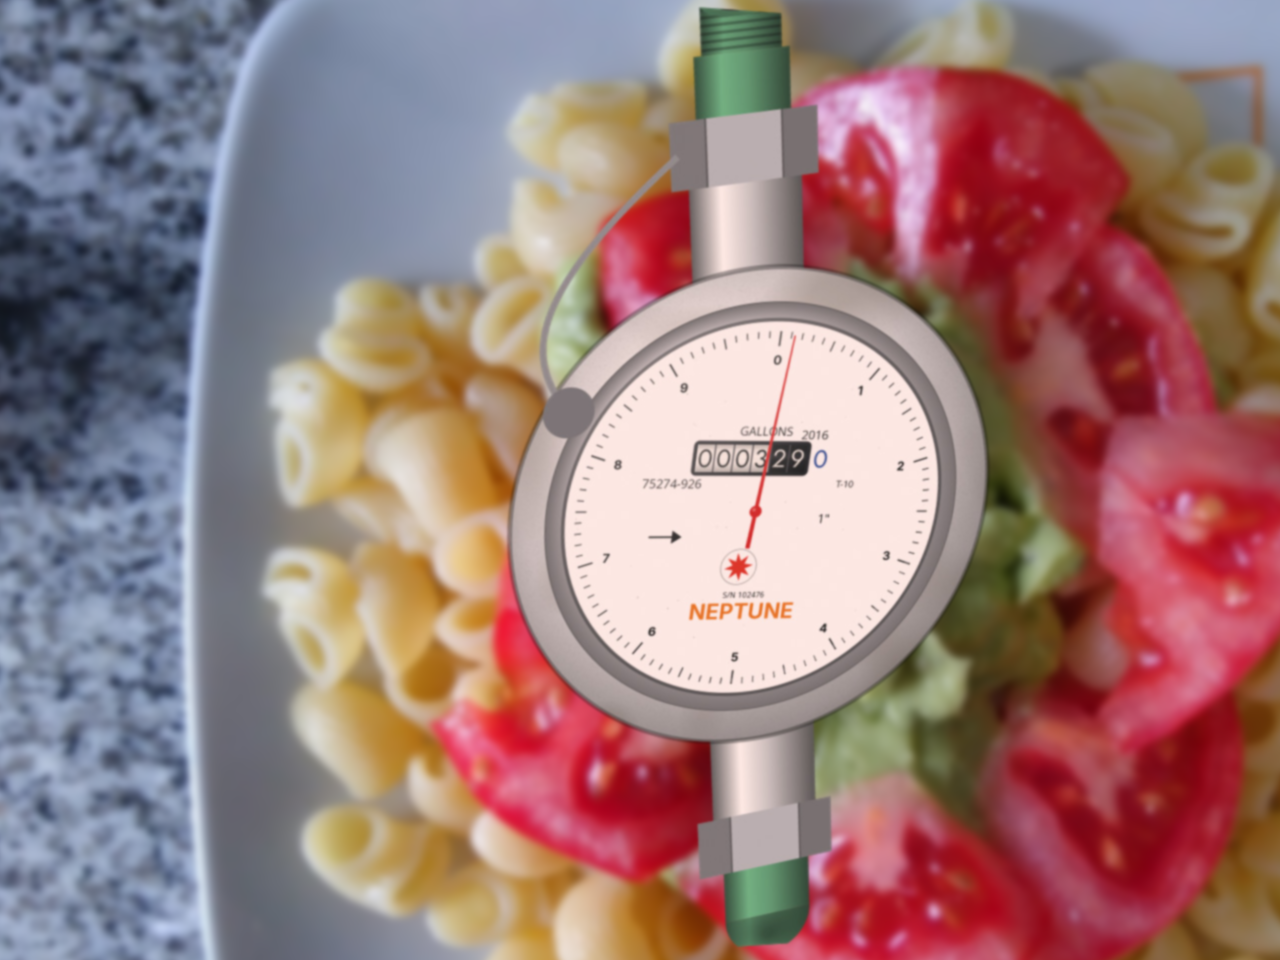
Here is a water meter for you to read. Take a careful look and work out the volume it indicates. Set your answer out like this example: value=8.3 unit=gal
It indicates value=3290.1 unit=gal
